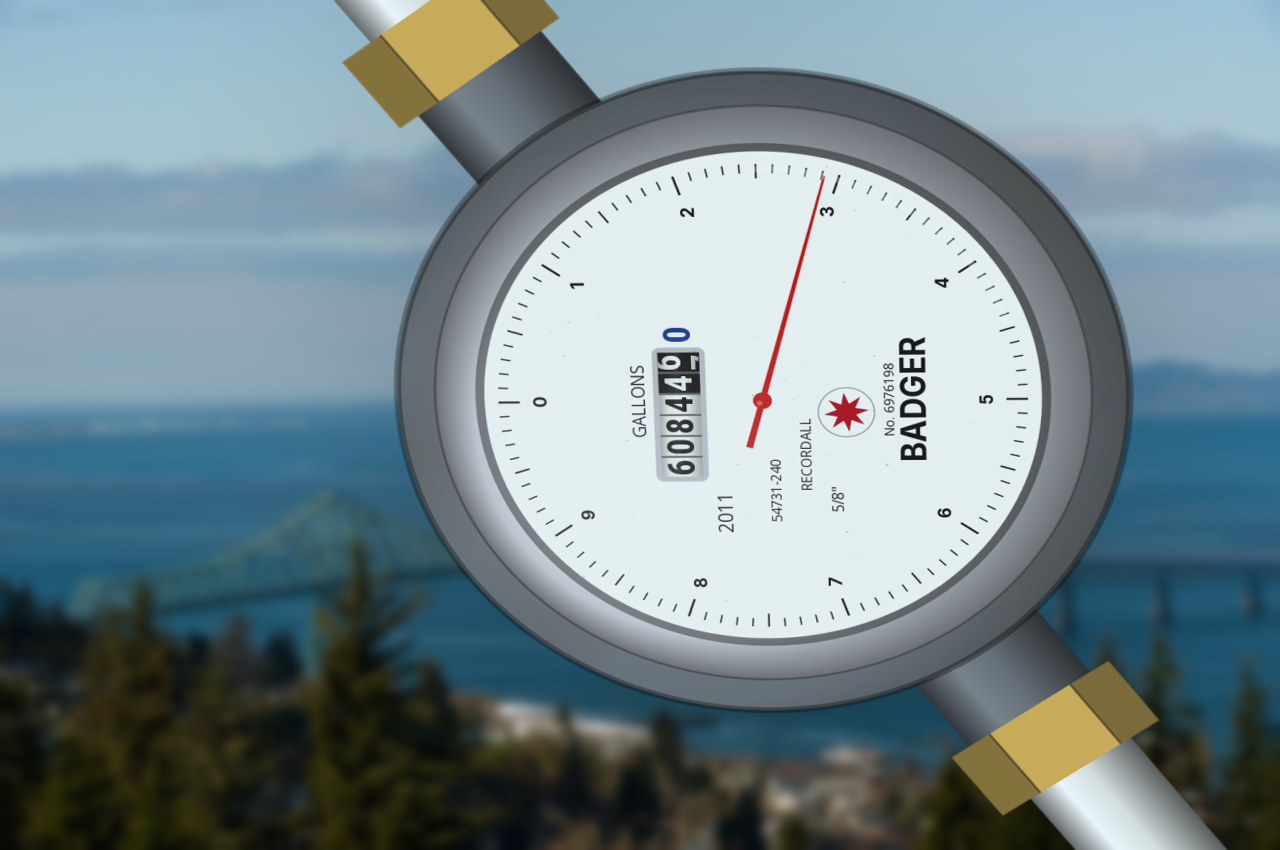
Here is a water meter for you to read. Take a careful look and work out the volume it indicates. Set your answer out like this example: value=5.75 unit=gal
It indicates value=6084462.9 unit=gal
